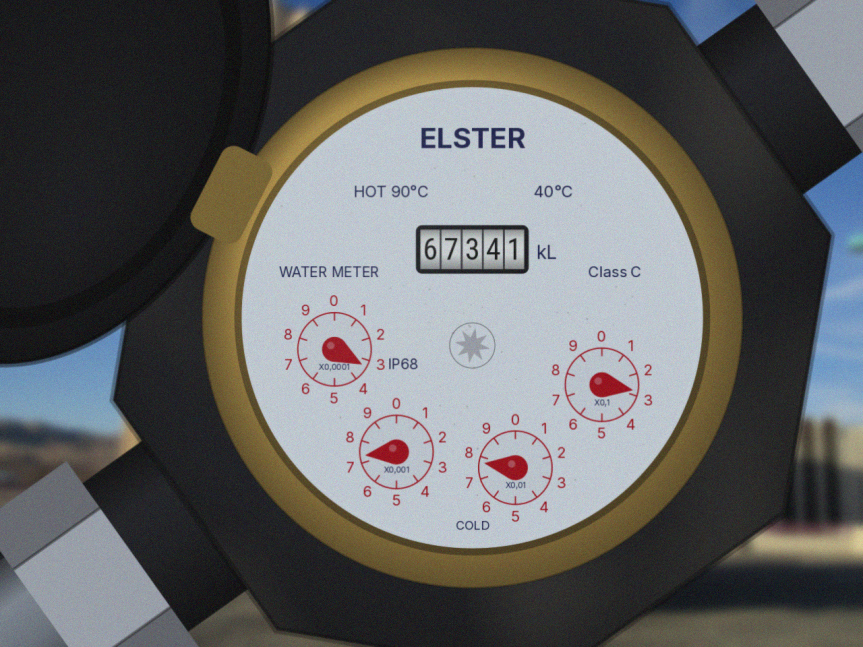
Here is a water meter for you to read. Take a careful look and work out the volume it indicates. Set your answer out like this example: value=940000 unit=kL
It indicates value=67341.2773 unit=kL
